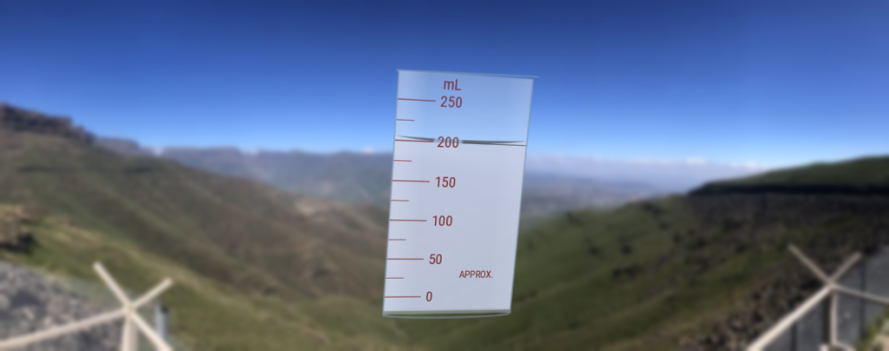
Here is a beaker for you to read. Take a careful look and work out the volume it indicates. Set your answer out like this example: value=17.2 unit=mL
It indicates value=200 unit=mL
